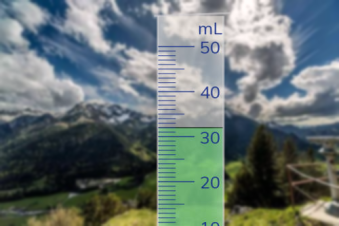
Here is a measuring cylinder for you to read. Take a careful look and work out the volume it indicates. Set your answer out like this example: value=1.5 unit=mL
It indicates value=32 unit=mL
